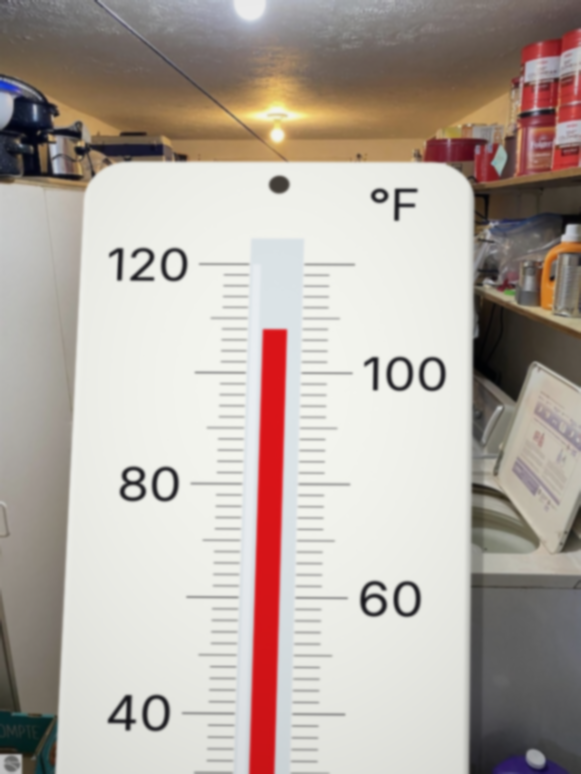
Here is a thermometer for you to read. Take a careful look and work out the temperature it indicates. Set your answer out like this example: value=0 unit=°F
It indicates value=108 unit=°F
